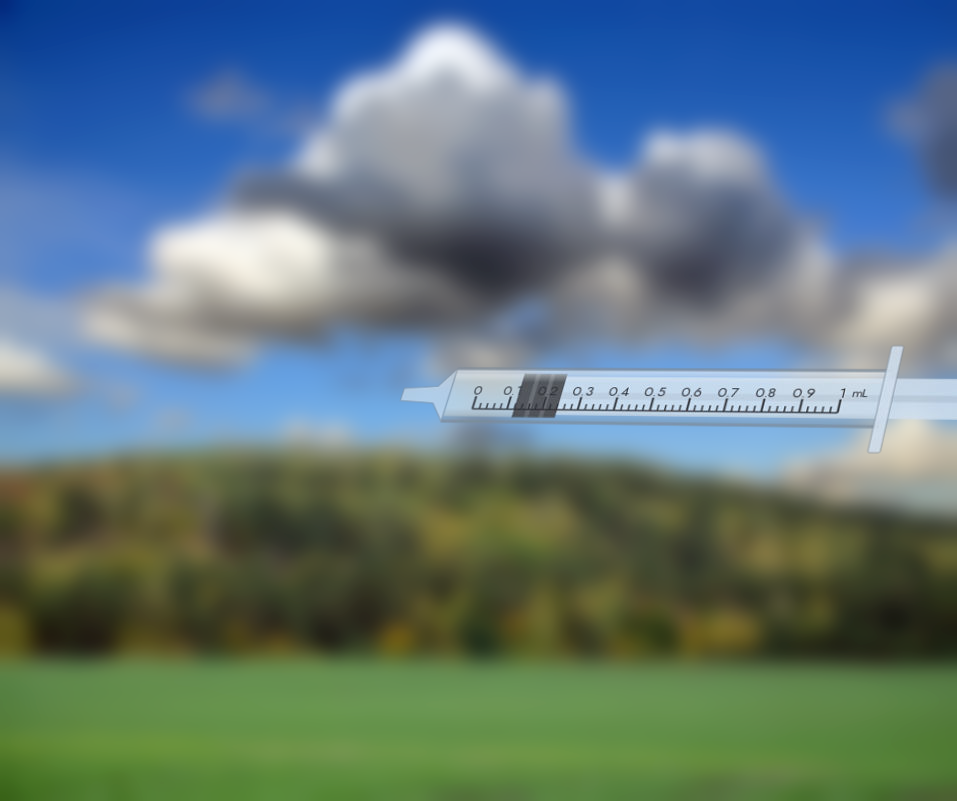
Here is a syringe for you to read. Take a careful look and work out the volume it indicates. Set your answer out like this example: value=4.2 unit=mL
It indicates value=0.12 unit=mL
